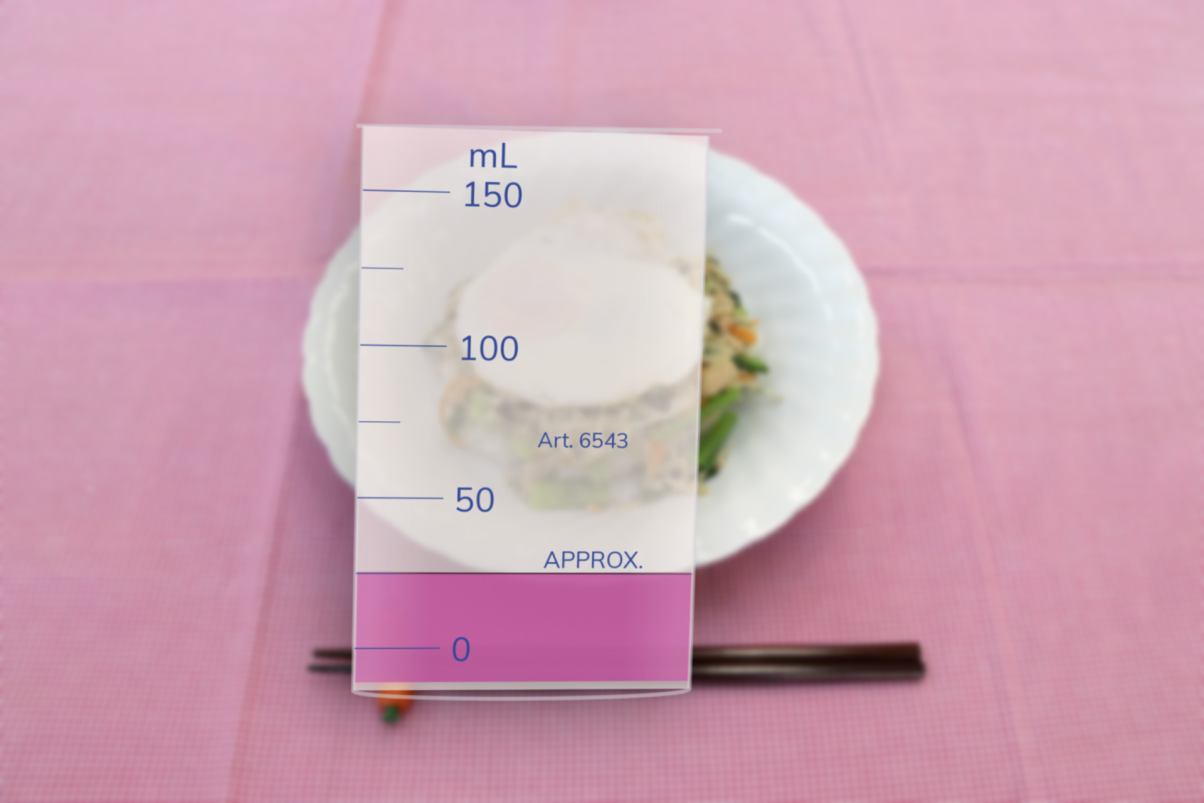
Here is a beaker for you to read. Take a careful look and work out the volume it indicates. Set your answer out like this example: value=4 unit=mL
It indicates value=25 unit=mL
